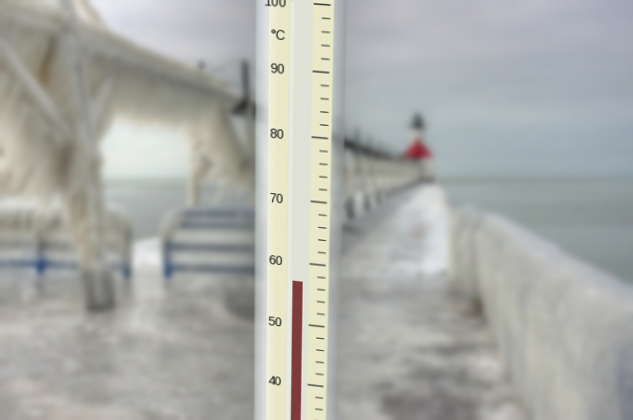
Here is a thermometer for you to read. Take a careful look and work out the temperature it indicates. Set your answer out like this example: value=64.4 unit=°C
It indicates value=57 unit=°C
